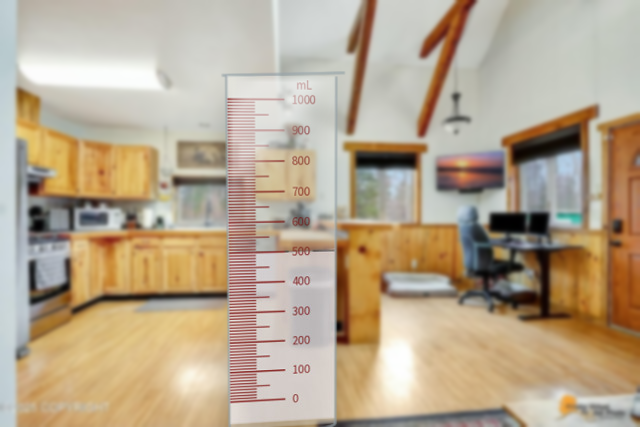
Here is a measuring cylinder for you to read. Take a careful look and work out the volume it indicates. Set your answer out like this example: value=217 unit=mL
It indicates value=500 unit=mL
